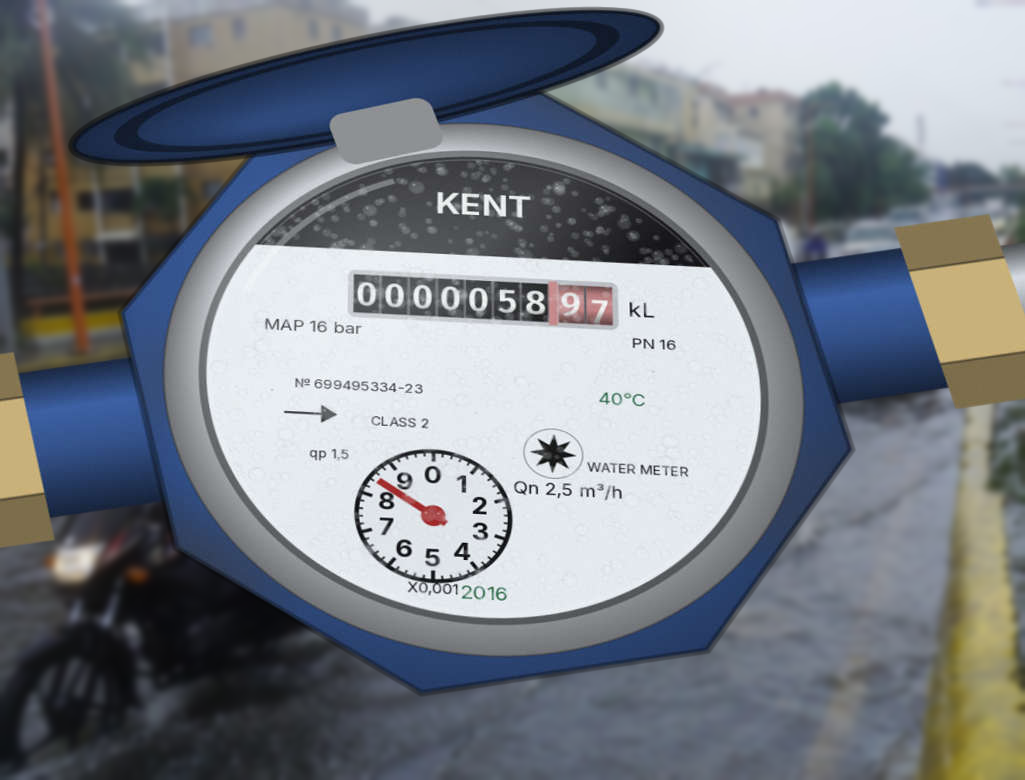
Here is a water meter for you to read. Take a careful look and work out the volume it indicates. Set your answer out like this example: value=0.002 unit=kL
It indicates value=58.968 unit=kL
